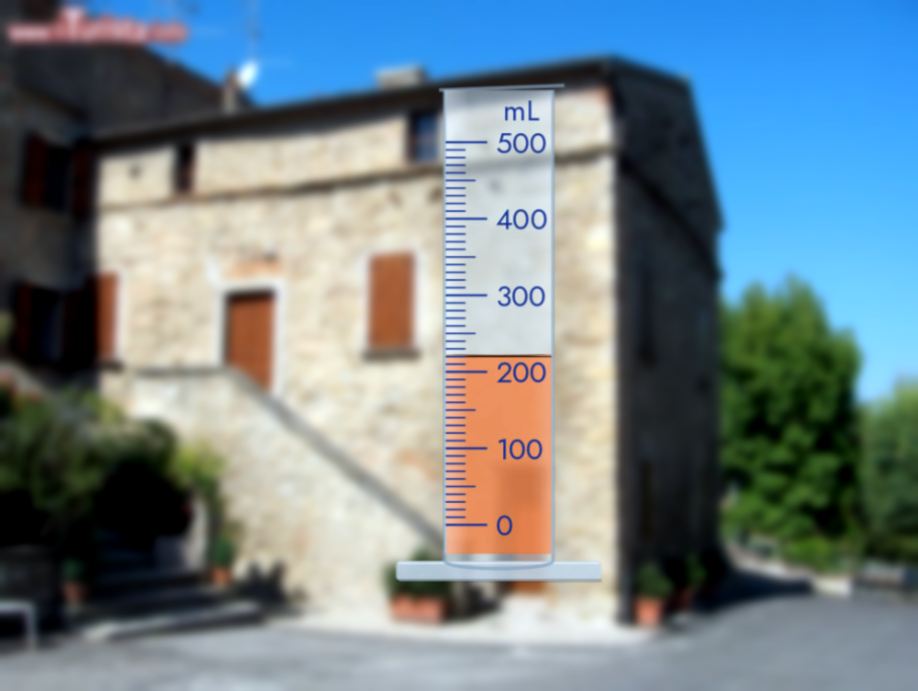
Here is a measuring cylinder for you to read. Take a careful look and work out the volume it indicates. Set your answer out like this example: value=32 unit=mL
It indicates value=220 unit=mL
